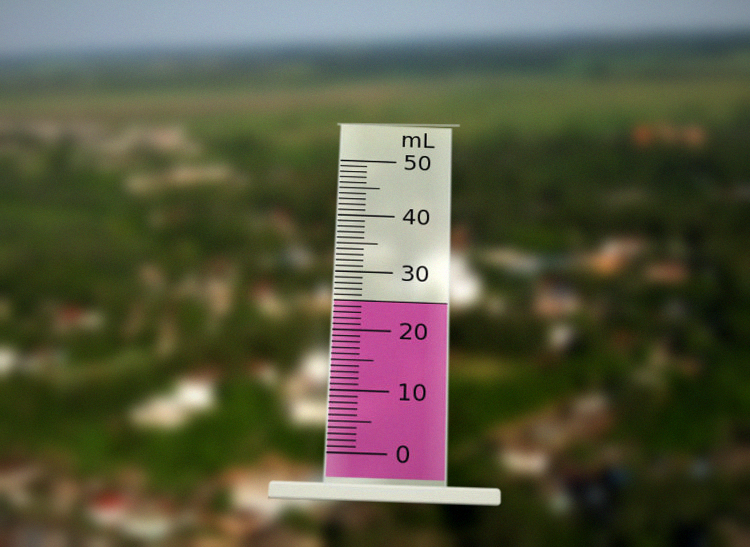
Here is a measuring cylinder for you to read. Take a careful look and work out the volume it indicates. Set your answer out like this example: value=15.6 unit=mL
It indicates value=25 unit=mL
